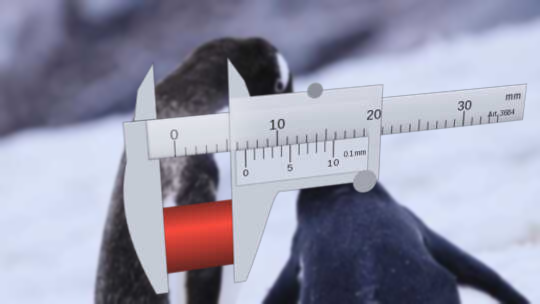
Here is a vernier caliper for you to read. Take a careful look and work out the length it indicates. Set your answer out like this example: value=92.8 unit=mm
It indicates value=6.8 unit=mm
